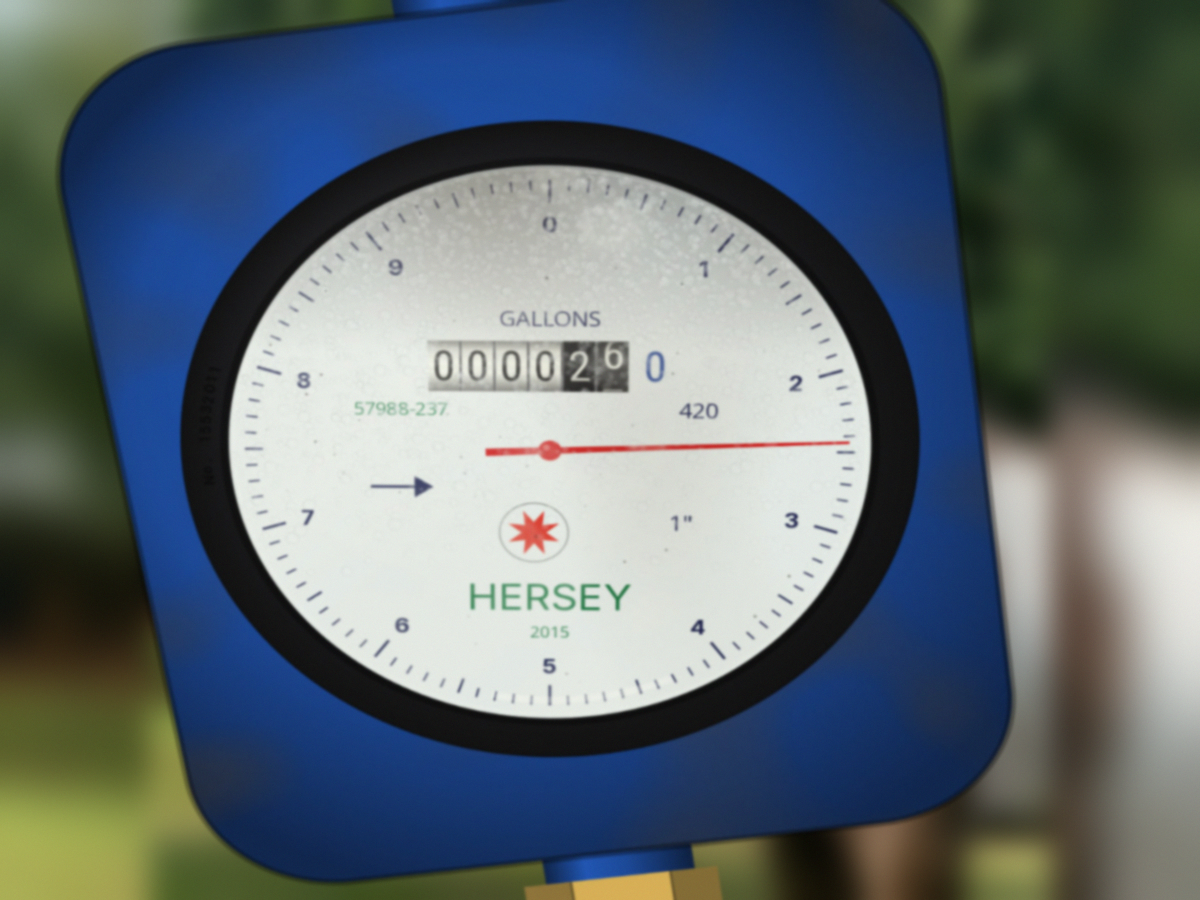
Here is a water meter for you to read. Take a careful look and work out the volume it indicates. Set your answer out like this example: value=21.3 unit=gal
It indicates value=262.4 unit=gal
